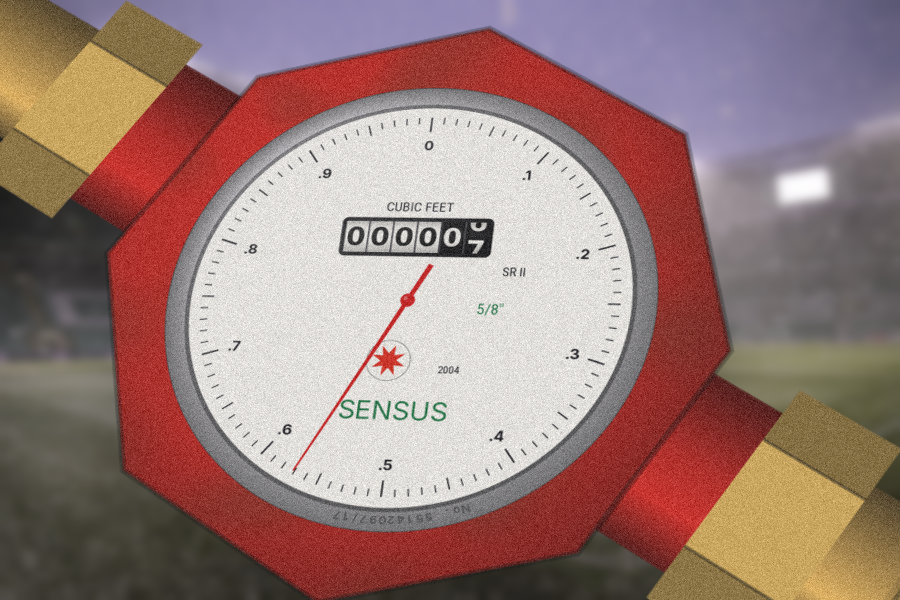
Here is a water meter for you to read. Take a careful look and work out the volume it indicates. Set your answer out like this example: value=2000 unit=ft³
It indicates value=6.57 unit=ft³
